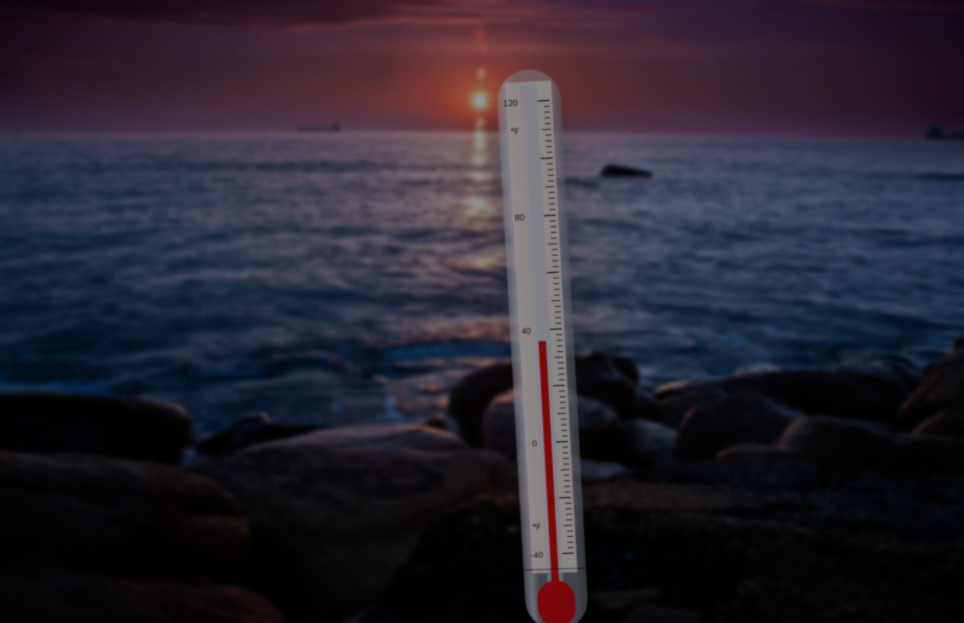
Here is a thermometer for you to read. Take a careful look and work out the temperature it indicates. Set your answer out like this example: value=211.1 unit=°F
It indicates value=36 unit=°F
